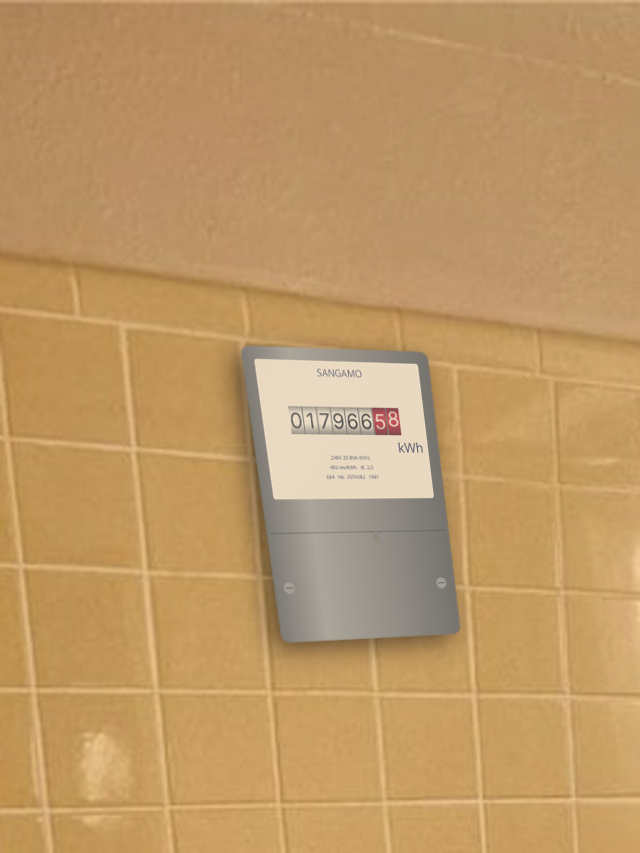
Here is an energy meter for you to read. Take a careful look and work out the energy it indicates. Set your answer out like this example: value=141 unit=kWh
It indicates value=17966.58 unit=kWh
